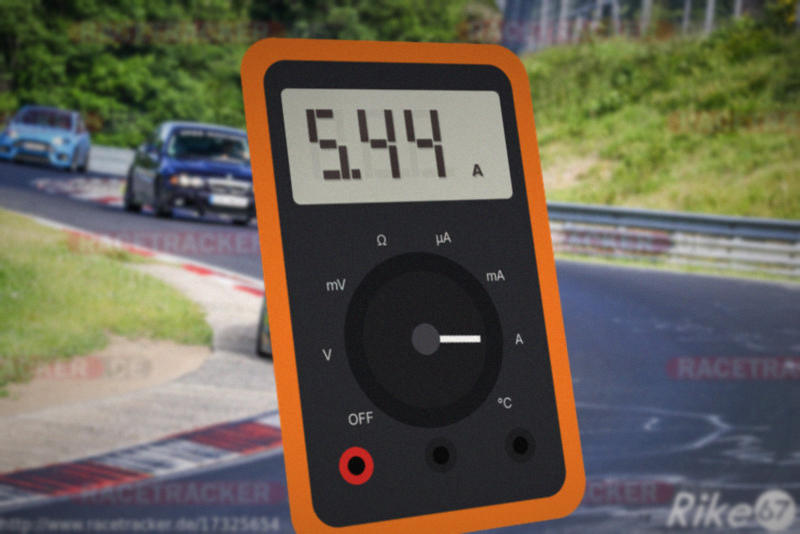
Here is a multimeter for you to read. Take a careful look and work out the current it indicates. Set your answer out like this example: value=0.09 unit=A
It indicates value=5.44 unit=A
